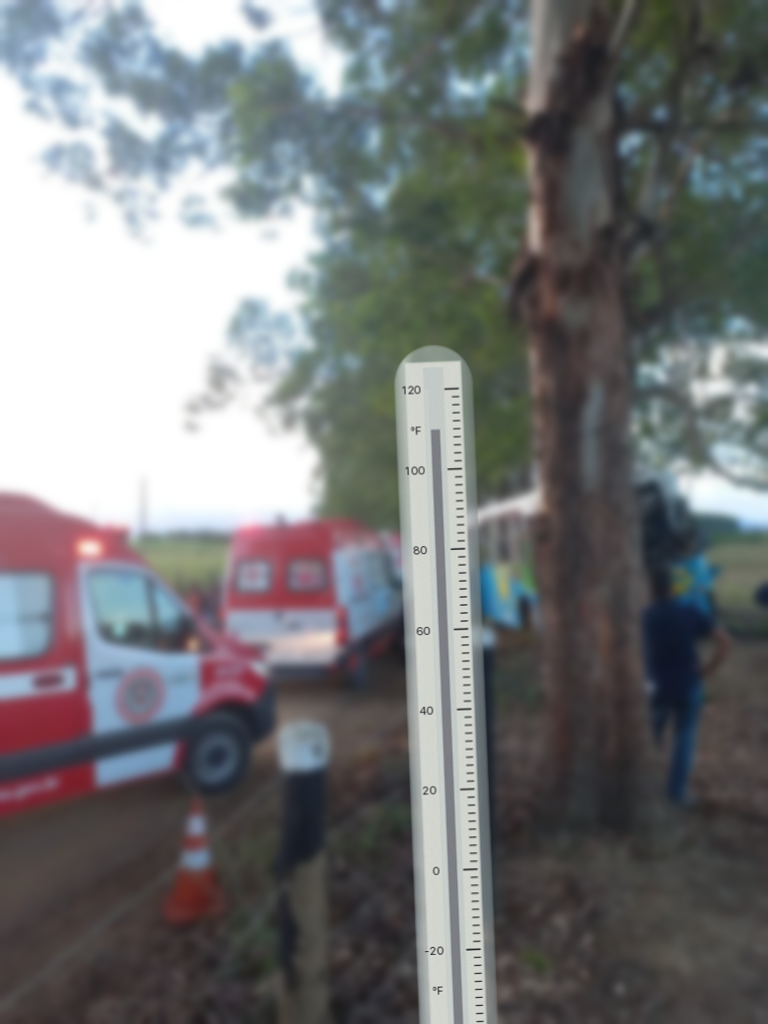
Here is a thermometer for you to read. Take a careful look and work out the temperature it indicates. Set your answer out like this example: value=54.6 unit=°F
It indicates value=110 unit=°F
